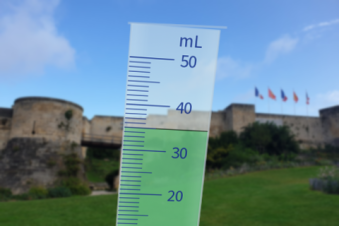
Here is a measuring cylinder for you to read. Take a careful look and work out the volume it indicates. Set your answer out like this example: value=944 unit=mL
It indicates value=35 unit=mL
